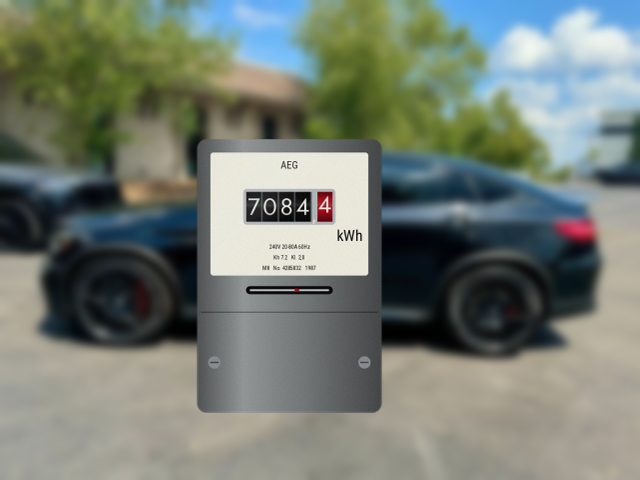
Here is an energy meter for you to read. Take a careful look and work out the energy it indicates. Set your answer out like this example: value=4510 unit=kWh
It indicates value=7084.4 unit=kWh
